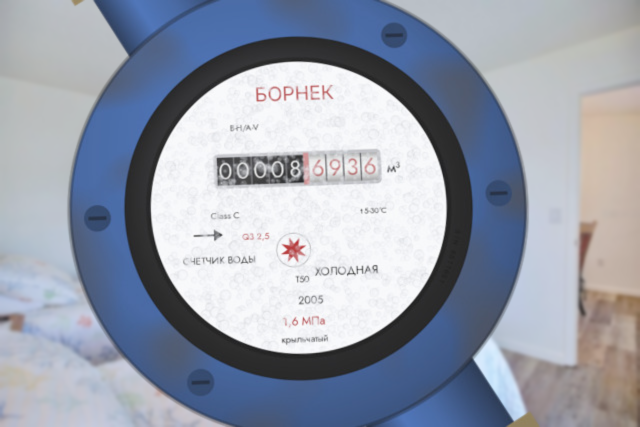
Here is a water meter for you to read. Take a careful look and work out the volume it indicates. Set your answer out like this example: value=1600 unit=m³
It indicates value=8.6936 unit=m³
